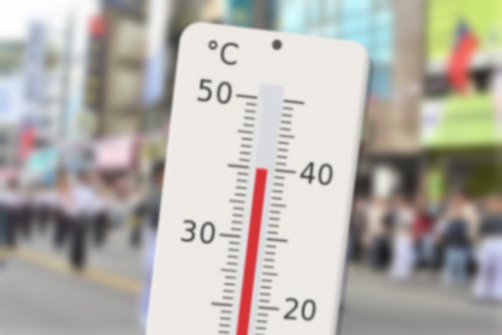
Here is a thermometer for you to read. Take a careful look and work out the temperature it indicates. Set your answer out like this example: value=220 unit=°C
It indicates value=40 unit=°C
